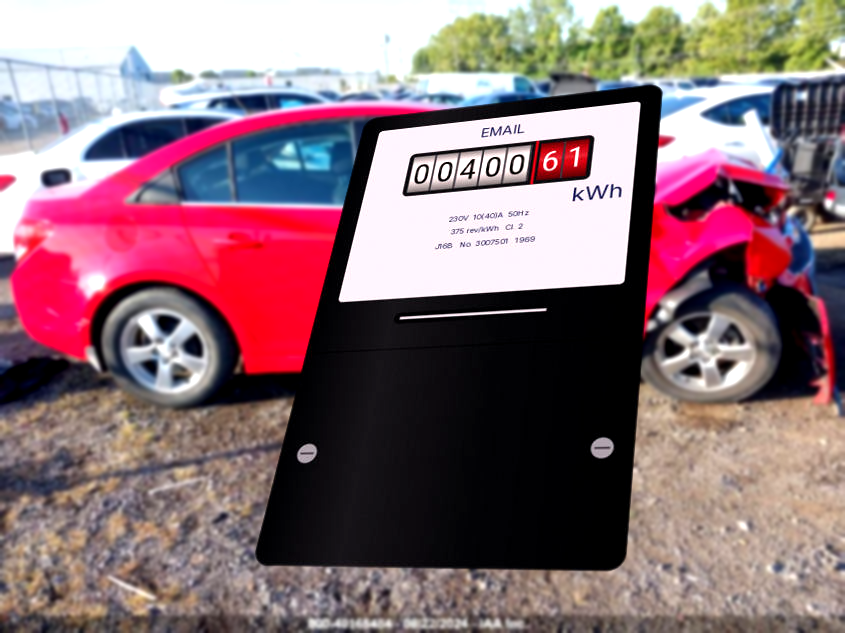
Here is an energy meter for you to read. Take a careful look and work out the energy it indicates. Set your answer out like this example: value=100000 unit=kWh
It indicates value=400.61 unit=kWh
